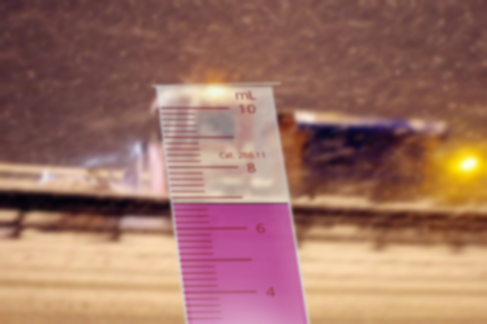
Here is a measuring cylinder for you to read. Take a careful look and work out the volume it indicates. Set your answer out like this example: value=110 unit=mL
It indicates value=6.8 unit=mL
